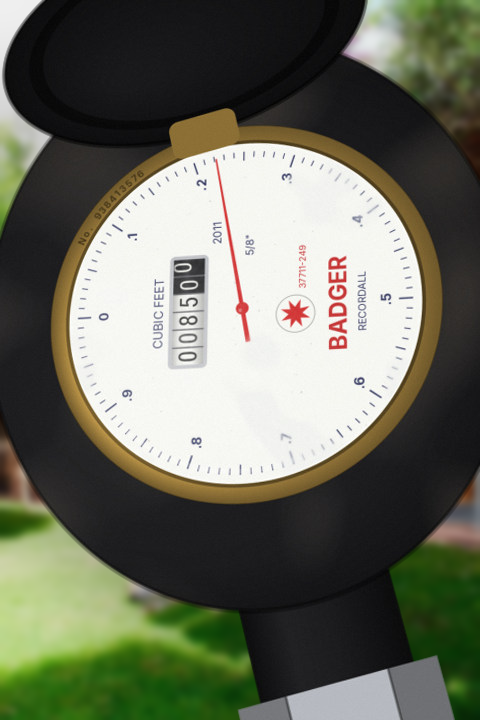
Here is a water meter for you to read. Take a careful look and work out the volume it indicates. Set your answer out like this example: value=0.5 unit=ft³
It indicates value=8500.22 unit=ft³
